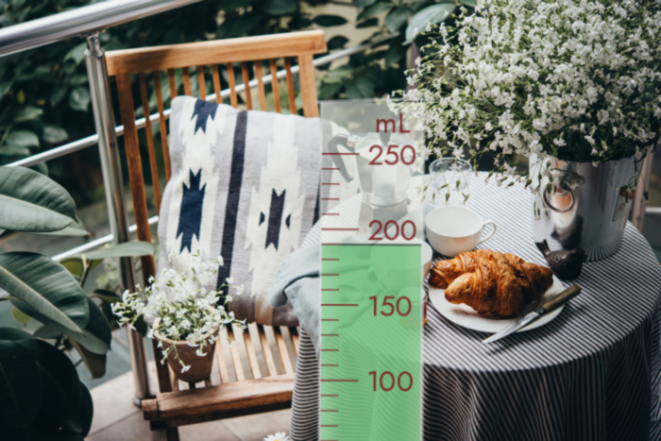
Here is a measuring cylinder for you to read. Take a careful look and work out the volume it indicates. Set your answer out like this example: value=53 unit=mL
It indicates value=190 unit=mL
